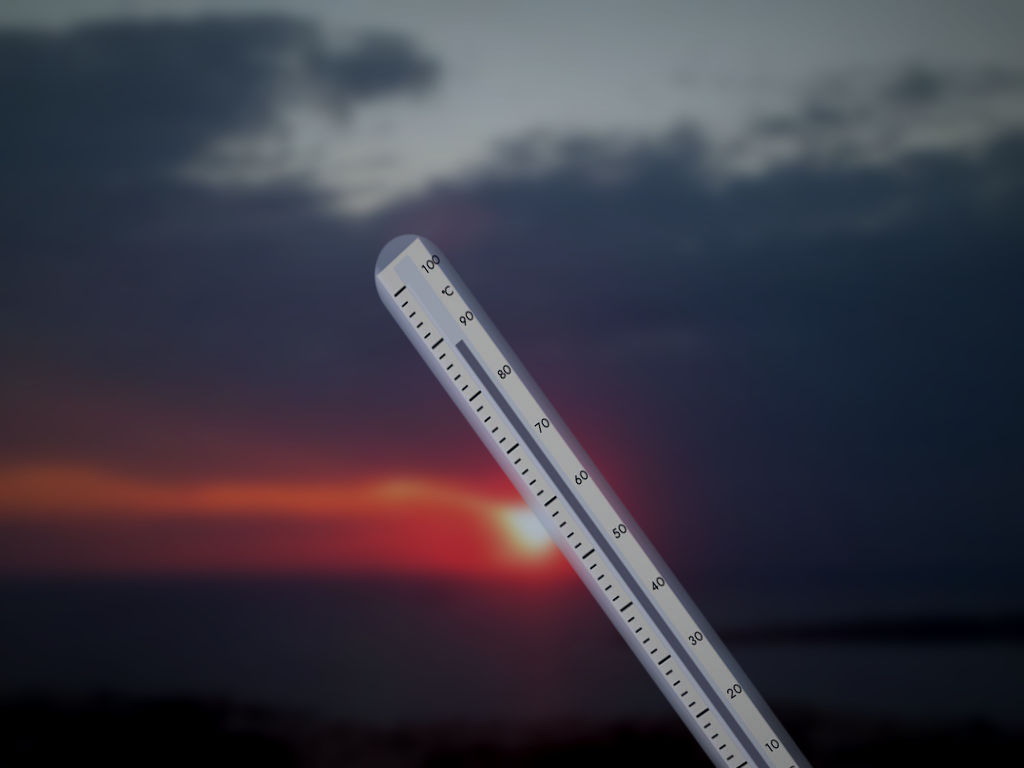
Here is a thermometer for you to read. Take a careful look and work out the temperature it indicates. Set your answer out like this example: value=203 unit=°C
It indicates value=88 unit=°C
